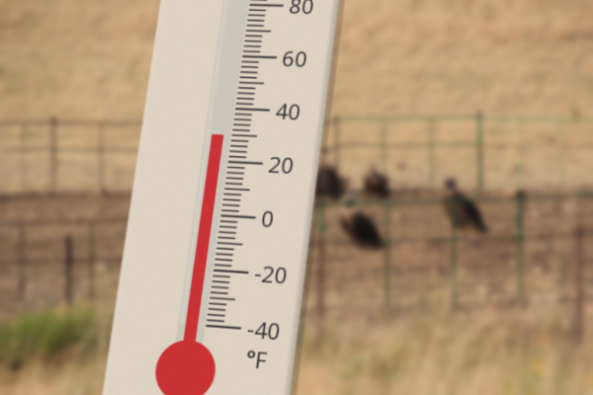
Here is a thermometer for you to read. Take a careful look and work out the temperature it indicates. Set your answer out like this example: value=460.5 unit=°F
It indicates value=30 unit=°F
